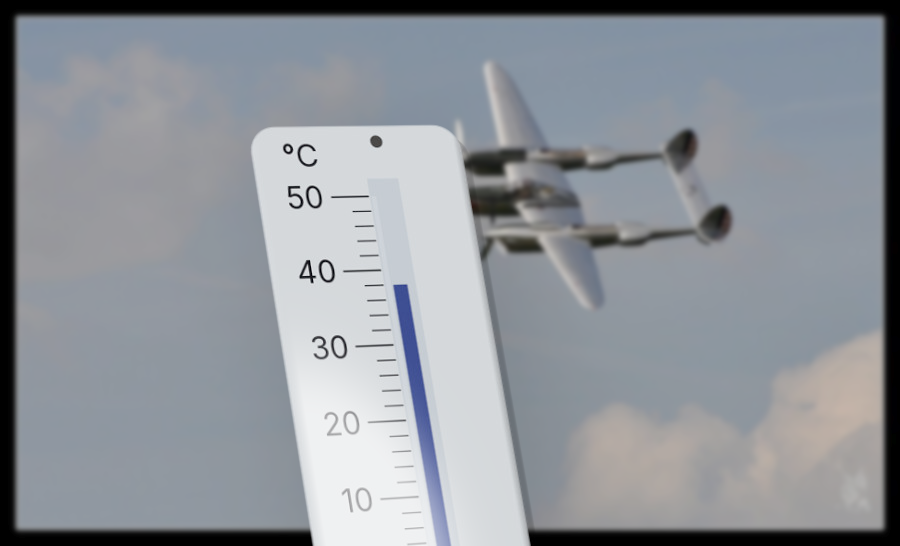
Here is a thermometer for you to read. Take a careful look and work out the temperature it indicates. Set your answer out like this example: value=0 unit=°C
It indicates value=38 unit=°C
